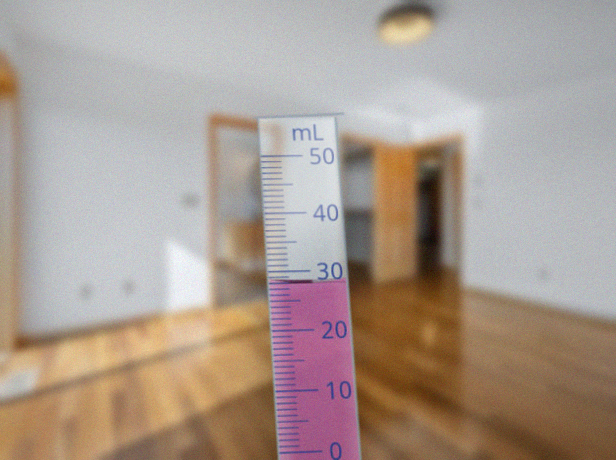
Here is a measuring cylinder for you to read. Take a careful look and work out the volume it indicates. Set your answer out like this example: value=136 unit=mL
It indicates value=28 unit=mL
